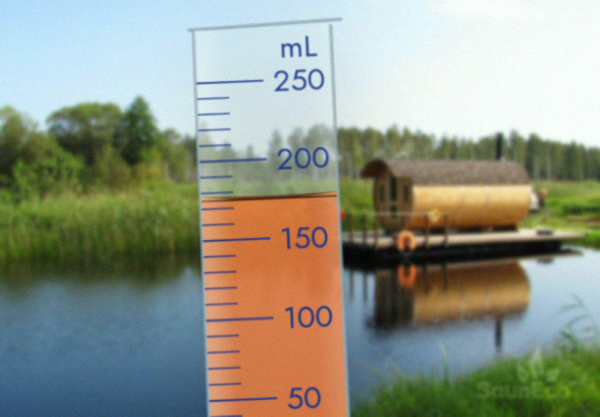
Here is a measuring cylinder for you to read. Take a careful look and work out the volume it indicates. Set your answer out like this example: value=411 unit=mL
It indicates value=175 unit=mL
